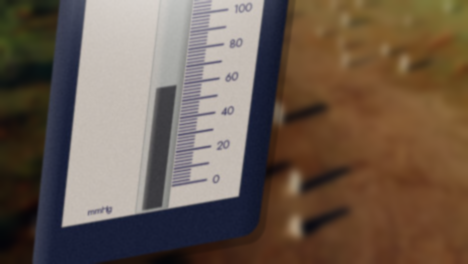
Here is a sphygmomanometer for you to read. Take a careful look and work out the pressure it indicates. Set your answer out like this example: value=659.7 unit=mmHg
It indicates value=60 unit=mmHg
